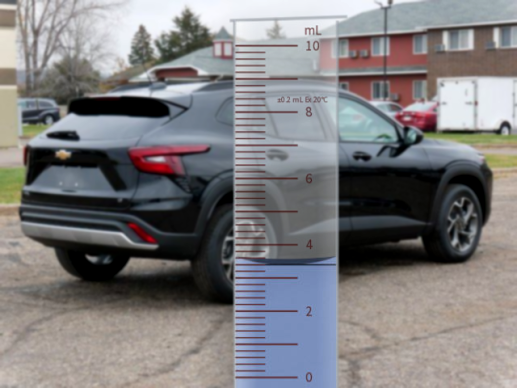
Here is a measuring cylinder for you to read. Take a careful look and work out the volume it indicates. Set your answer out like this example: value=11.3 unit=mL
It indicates value=3.4 unit=mL
